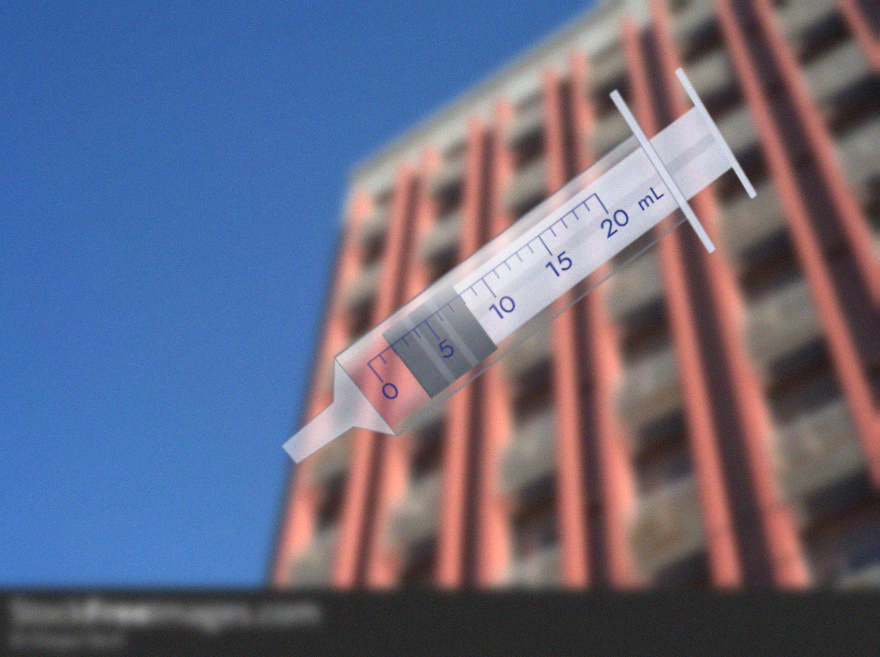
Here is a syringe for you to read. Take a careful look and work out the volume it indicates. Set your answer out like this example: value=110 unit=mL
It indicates value=2 unit=mL
